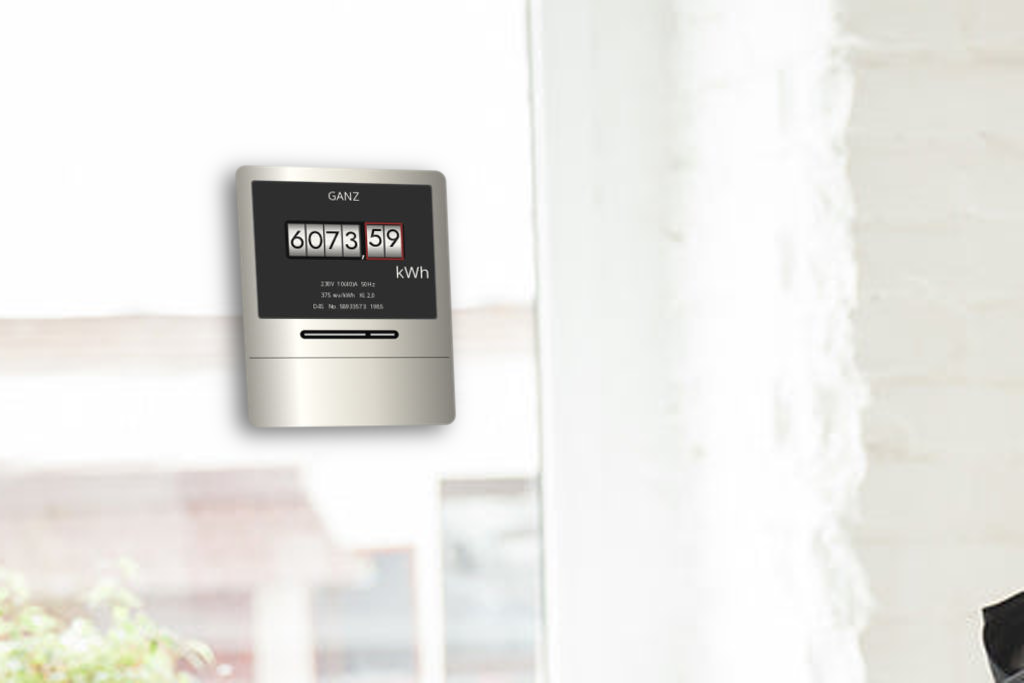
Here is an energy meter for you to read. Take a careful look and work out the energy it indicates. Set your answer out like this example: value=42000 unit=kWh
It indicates value=6073.59 unit=kWh
